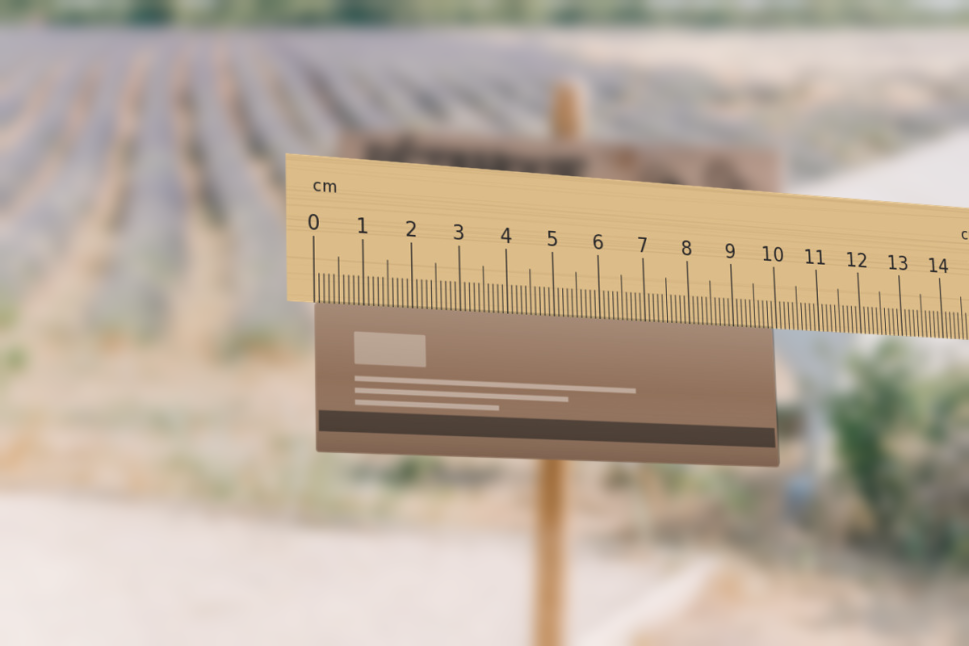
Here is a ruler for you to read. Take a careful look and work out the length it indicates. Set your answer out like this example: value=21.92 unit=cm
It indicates value=9.9 unit=cm
